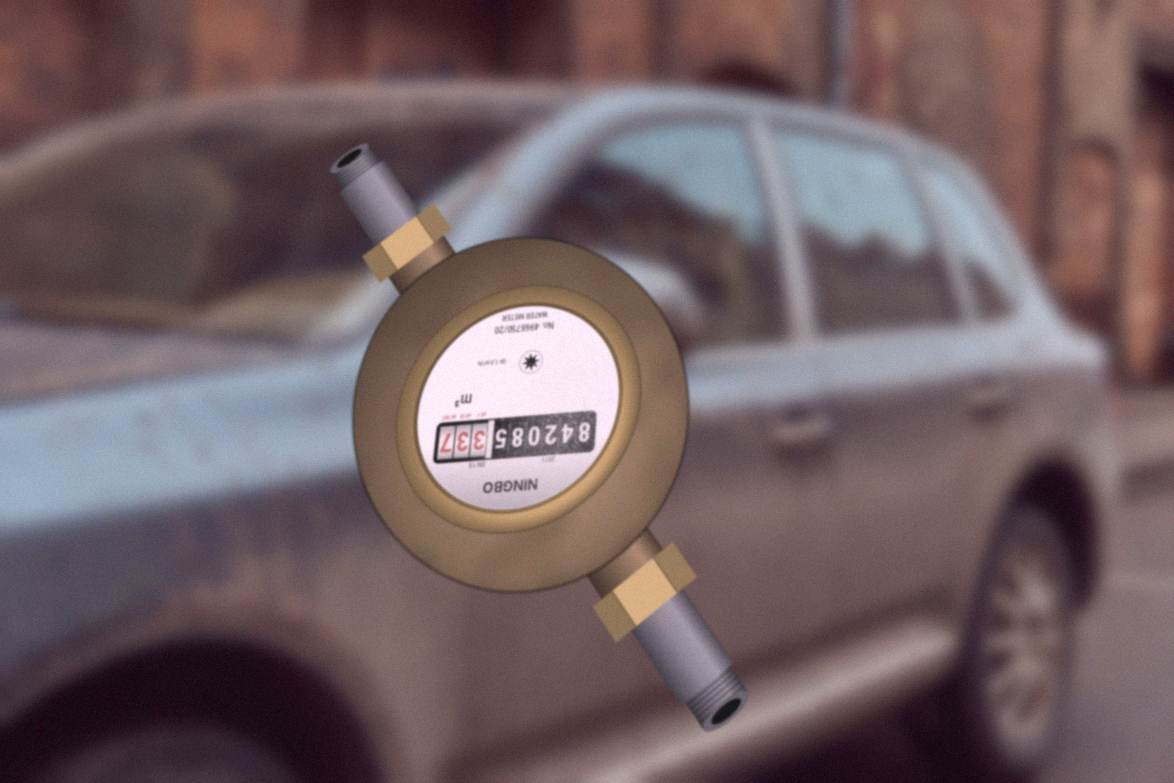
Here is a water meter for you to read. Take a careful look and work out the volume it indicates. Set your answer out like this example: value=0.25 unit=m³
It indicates value=842085.337 unit=m³
